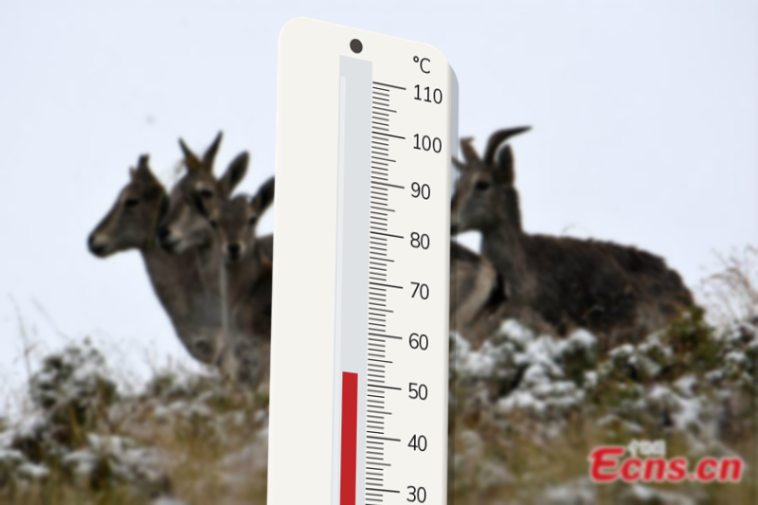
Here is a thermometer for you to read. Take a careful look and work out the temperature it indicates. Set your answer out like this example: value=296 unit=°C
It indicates value=52 unit=°C
